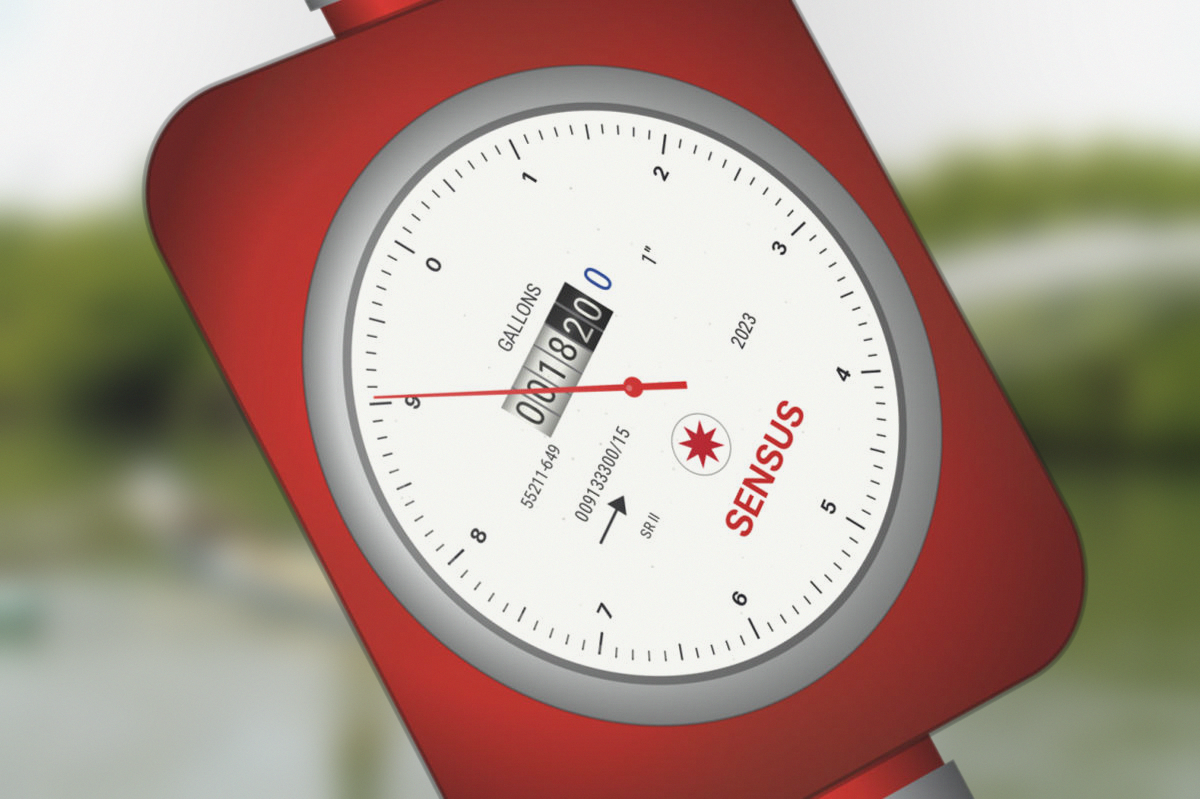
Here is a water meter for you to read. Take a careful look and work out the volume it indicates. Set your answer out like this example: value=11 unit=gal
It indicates value=18199.0 unit=gal
